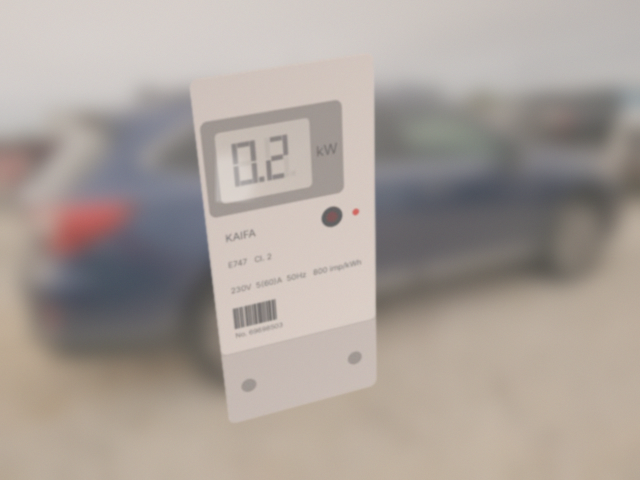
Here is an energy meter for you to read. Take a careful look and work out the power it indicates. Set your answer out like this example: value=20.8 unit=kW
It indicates value=0.2 unit=kW
